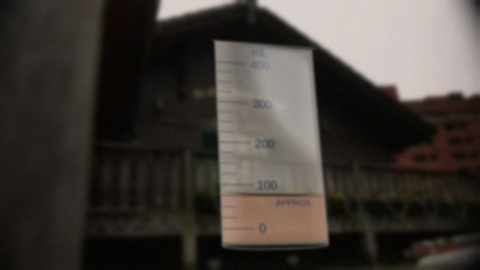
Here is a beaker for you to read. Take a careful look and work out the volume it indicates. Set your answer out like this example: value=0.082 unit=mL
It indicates value=75 unit=mL
